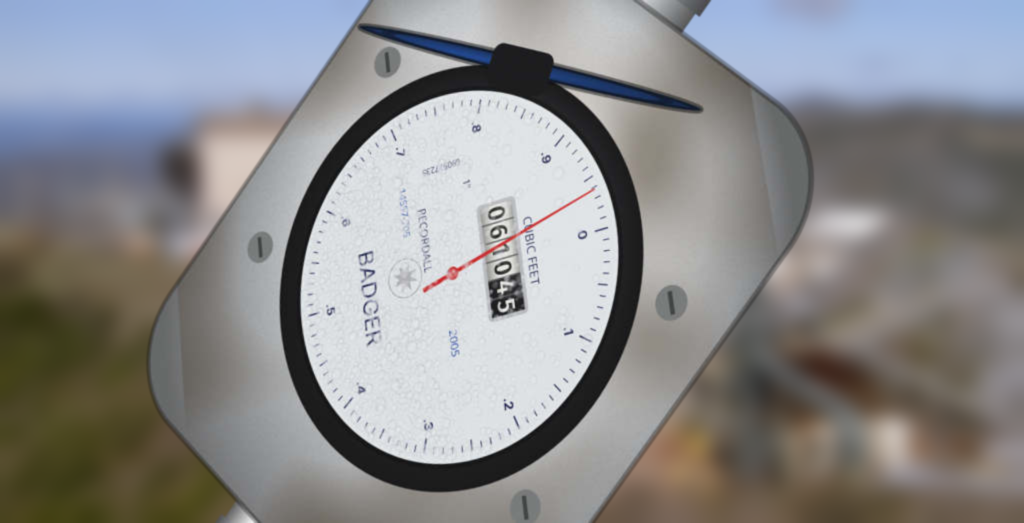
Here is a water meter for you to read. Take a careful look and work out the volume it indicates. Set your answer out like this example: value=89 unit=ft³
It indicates value=61044.96 unit=ft³
